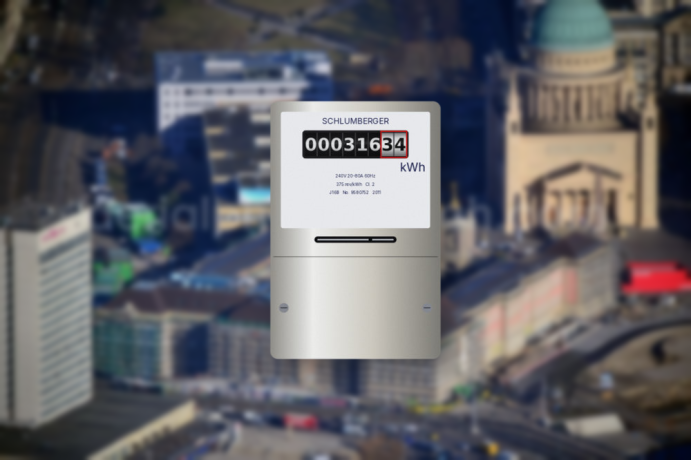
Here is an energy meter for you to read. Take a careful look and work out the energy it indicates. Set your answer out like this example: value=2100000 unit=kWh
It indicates value=316.34 unit=kWh
